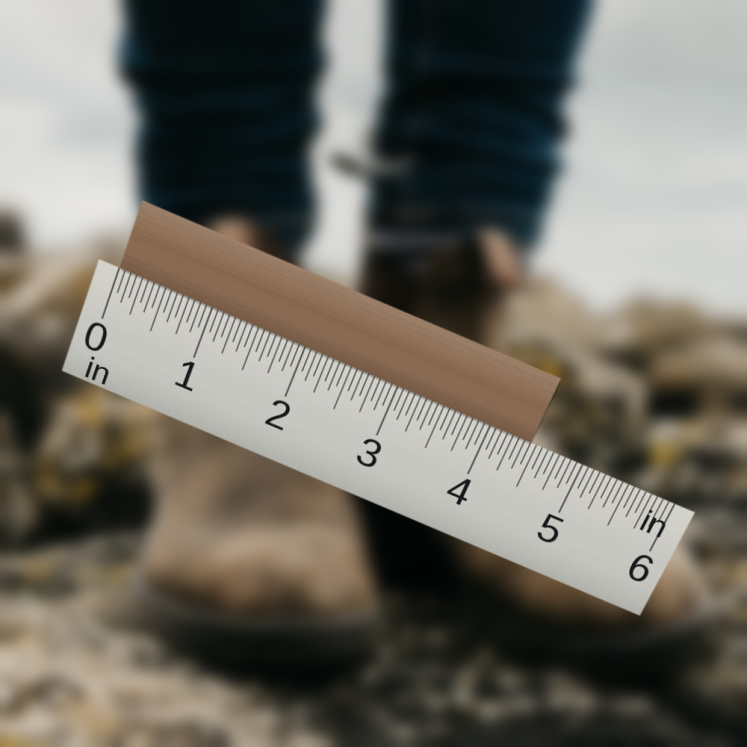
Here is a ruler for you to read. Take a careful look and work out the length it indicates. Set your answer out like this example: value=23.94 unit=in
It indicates value=4.4375 unit=in
